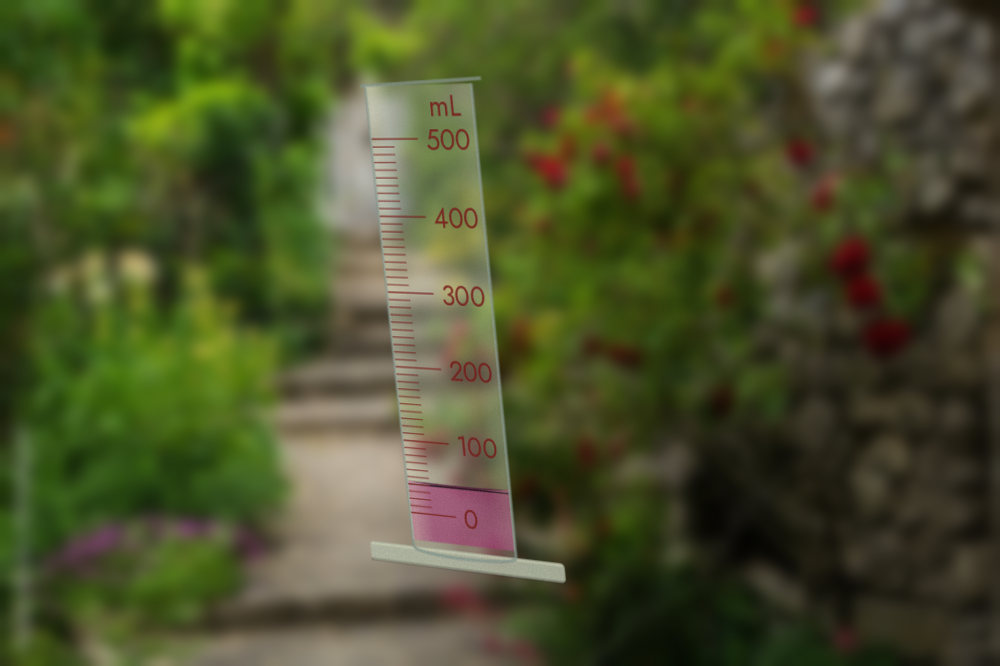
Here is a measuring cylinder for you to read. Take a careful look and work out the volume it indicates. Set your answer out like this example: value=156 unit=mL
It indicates value=40 unit=mL
